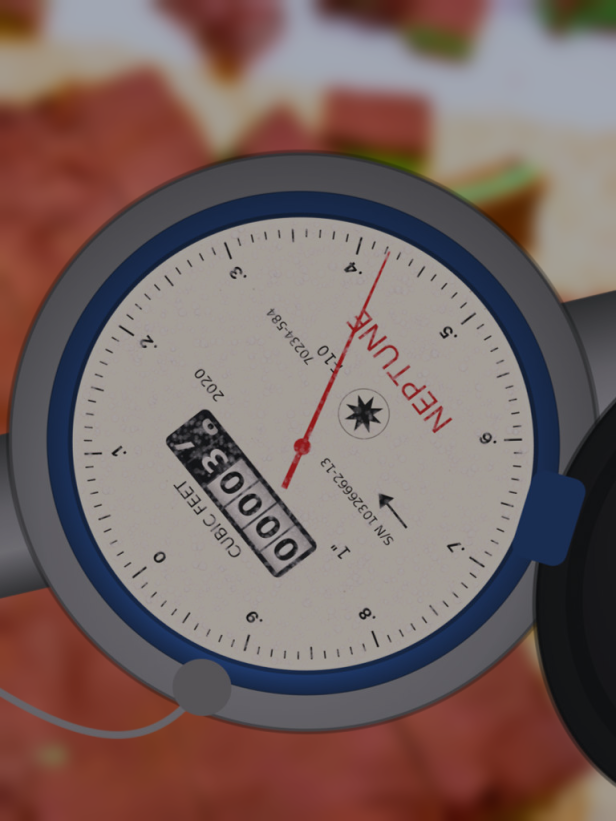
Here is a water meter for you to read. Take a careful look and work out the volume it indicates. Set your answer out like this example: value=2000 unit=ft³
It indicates value=37.42 unit=ft³
